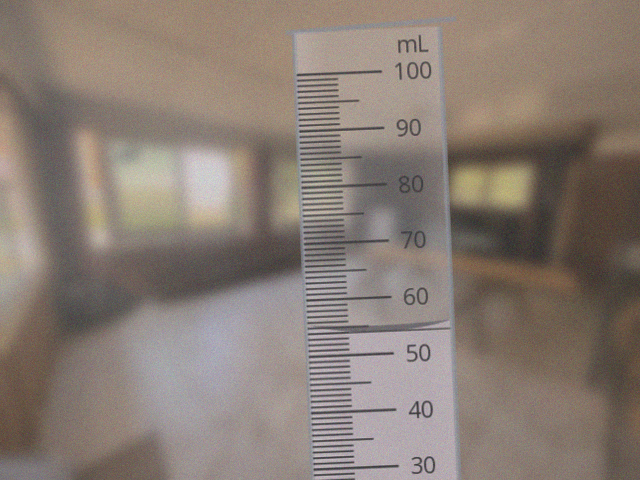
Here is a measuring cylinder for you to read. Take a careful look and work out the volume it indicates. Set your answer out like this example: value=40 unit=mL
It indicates value=54 unit=mL
